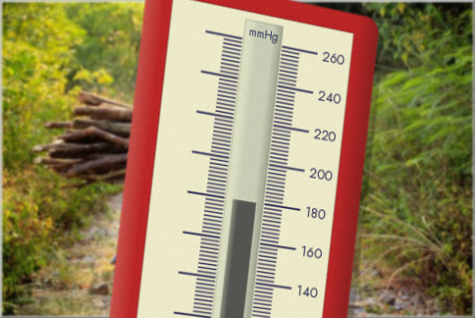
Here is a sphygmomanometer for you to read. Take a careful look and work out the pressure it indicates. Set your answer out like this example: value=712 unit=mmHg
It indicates value=180 unit=mmHg
